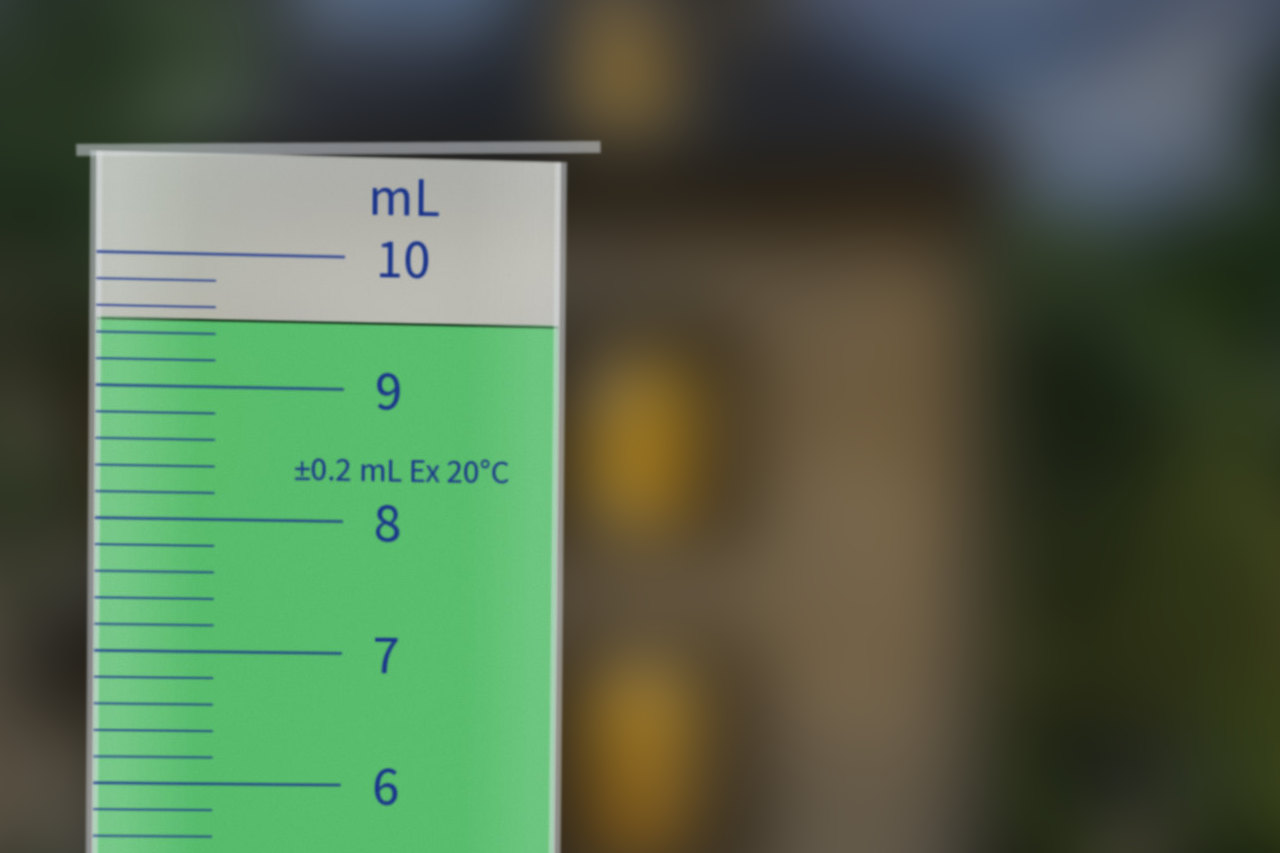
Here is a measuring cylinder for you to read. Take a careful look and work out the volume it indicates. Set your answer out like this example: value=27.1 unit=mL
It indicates value=9.5 unit=mL
